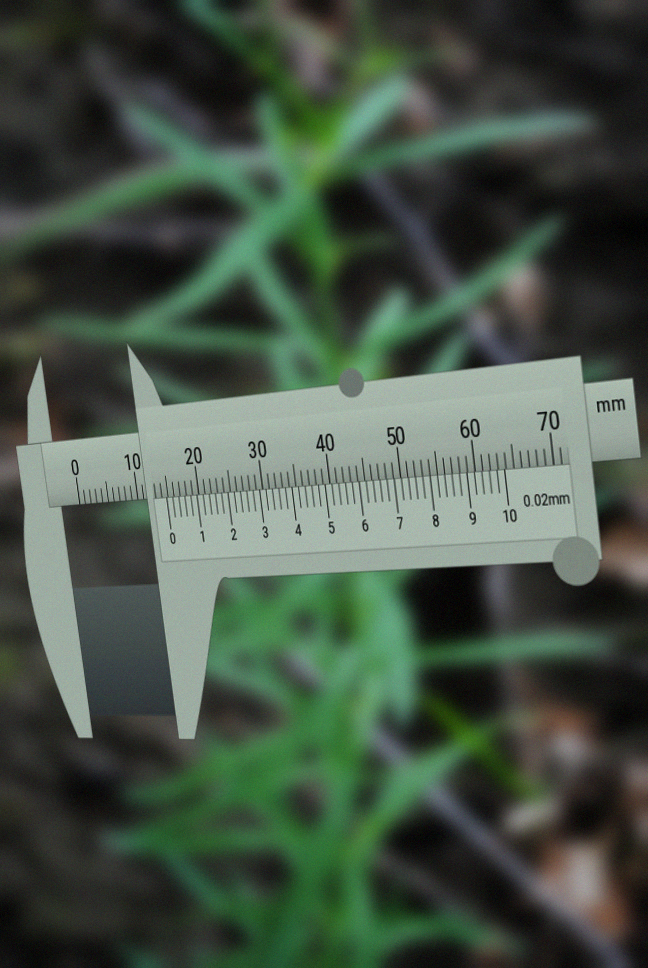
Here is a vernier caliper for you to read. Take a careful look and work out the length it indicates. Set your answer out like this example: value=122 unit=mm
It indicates value=14.8 unit=mm
